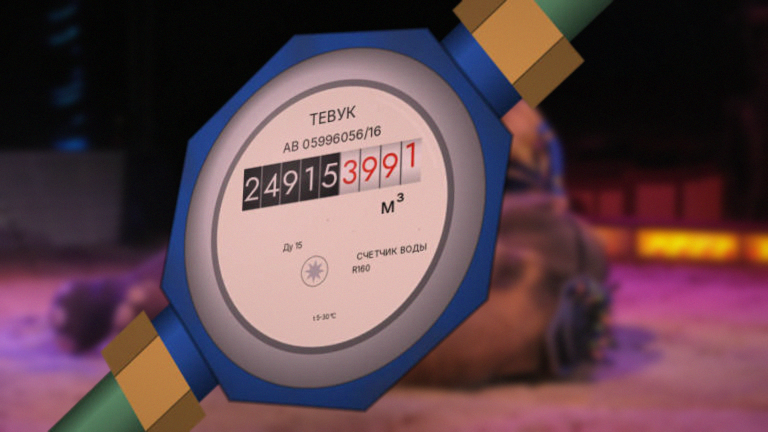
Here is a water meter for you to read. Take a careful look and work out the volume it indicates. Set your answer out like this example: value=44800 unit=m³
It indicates value=24915.3991 unit=m³
